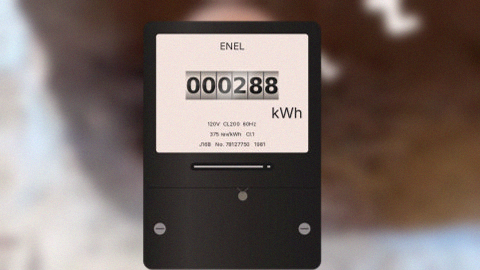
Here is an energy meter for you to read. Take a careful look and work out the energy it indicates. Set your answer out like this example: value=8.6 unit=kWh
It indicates value=288 unit=kWh
